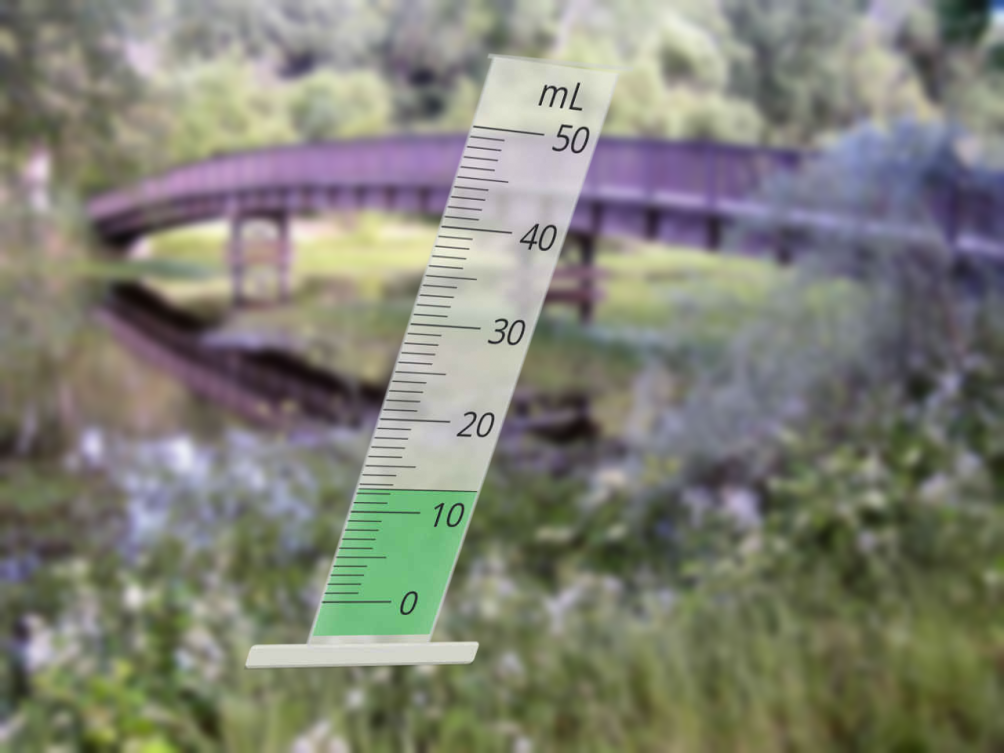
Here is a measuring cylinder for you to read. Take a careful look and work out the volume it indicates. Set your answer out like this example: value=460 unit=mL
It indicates value=12.5 unit=mL
